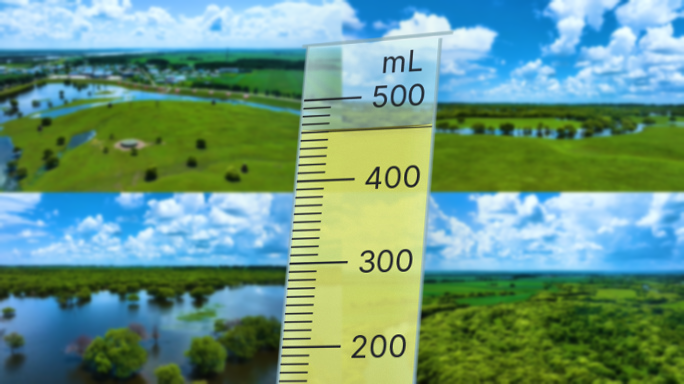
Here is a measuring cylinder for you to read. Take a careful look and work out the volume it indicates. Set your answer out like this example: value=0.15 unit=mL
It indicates value=460 unit=mL
